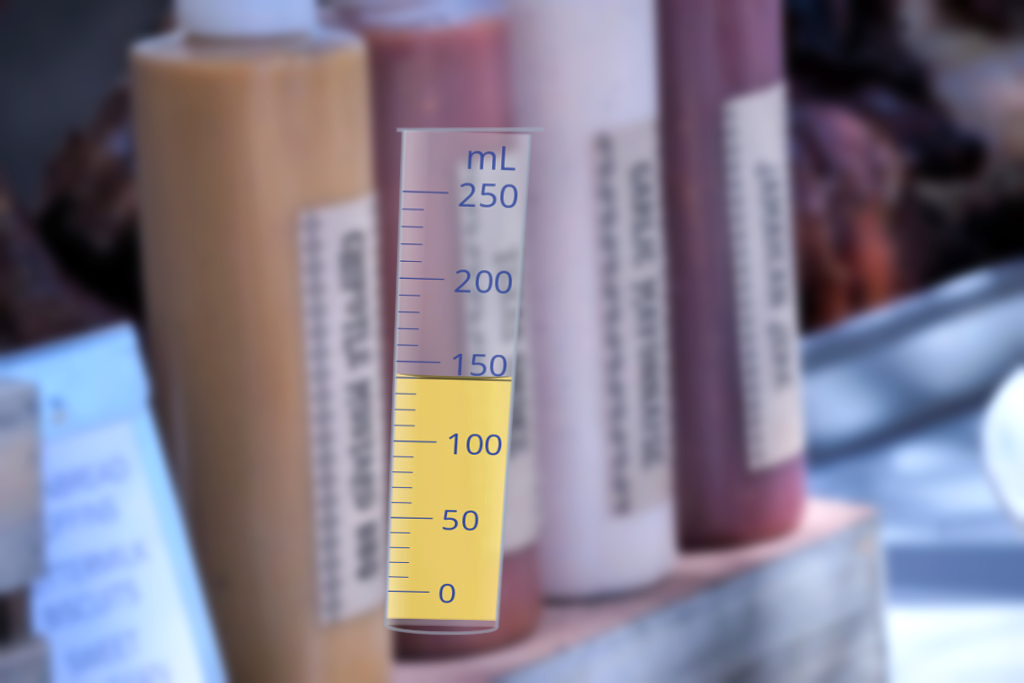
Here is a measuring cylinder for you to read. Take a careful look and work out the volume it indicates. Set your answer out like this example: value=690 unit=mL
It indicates value=140 unit=mL
